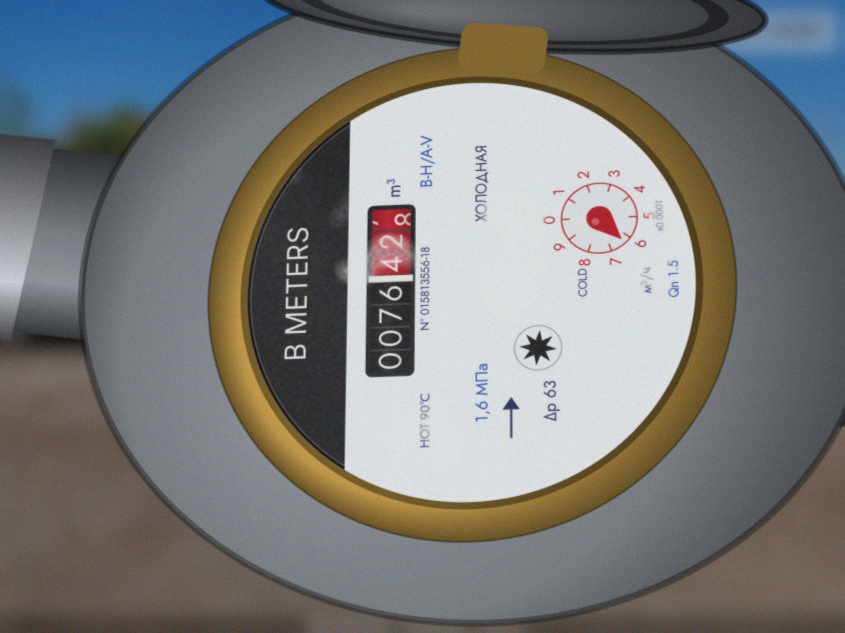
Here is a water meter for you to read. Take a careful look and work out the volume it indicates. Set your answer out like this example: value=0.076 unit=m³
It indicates value=76.4276 unit=m³
